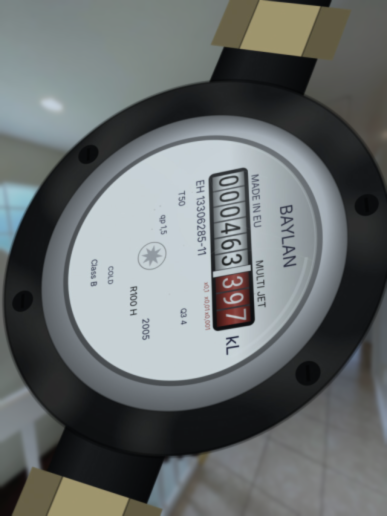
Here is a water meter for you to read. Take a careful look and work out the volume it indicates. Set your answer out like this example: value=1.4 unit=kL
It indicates value=463.397 unit=kL
